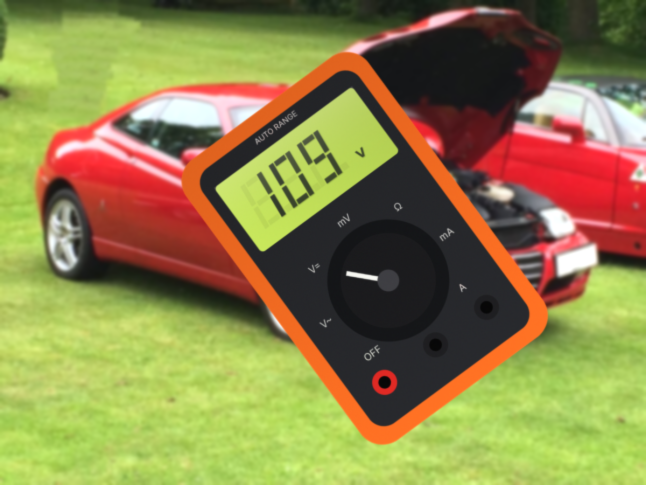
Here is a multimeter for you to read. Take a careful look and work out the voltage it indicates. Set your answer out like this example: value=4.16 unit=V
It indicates value=109 unit=V
